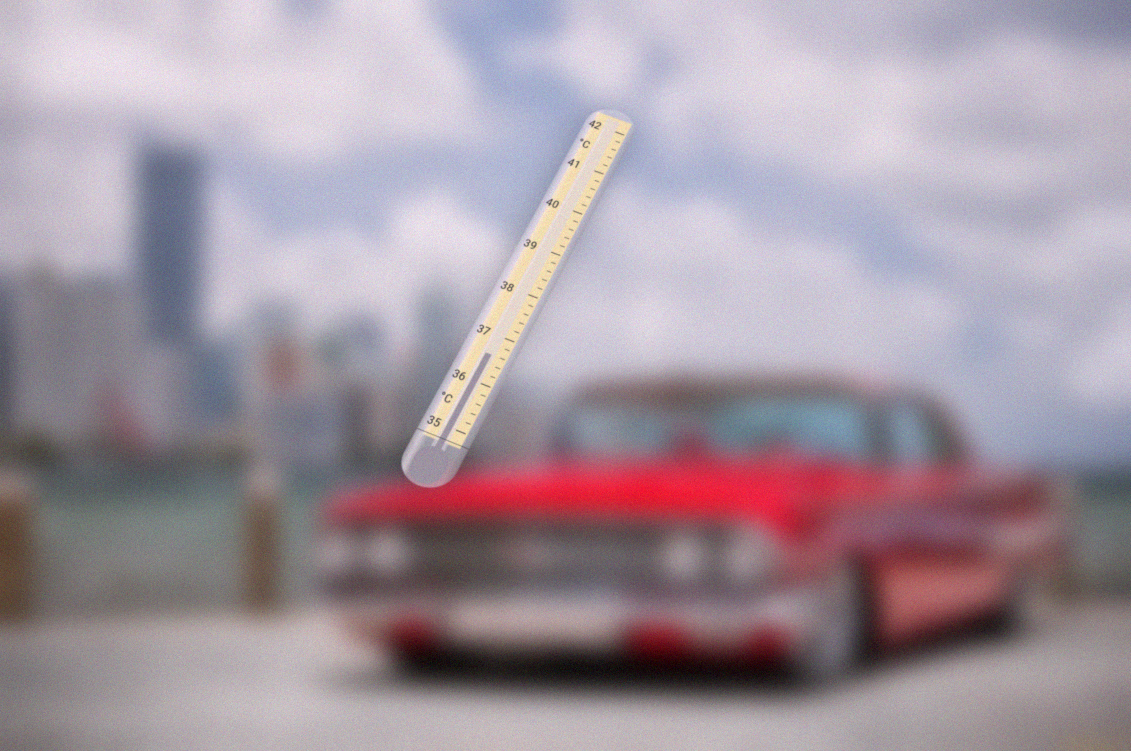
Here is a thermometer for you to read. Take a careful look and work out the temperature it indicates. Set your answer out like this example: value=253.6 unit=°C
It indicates value=36.6 unit=°C
